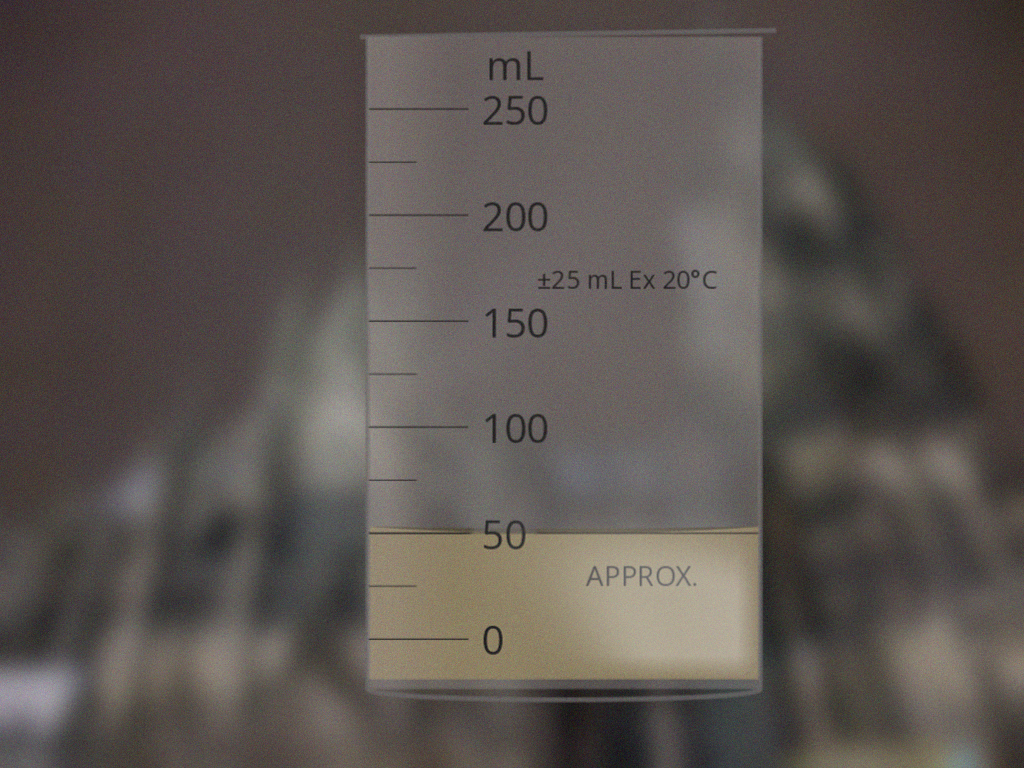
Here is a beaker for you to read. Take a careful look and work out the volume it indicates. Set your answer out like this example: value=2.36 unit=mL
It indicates value=50 unit=mL
